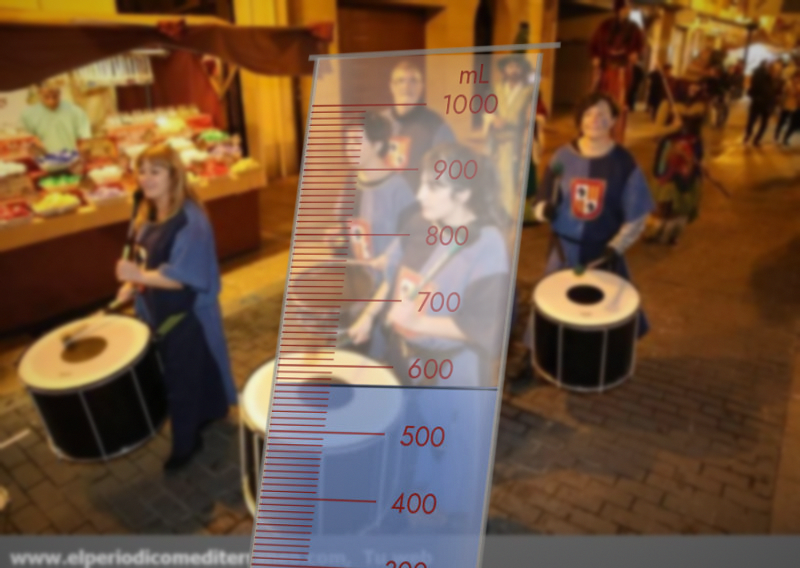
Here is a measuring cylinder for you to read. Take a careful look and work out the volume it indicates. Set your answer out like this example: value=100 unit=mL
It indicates value=570 unit=mL
